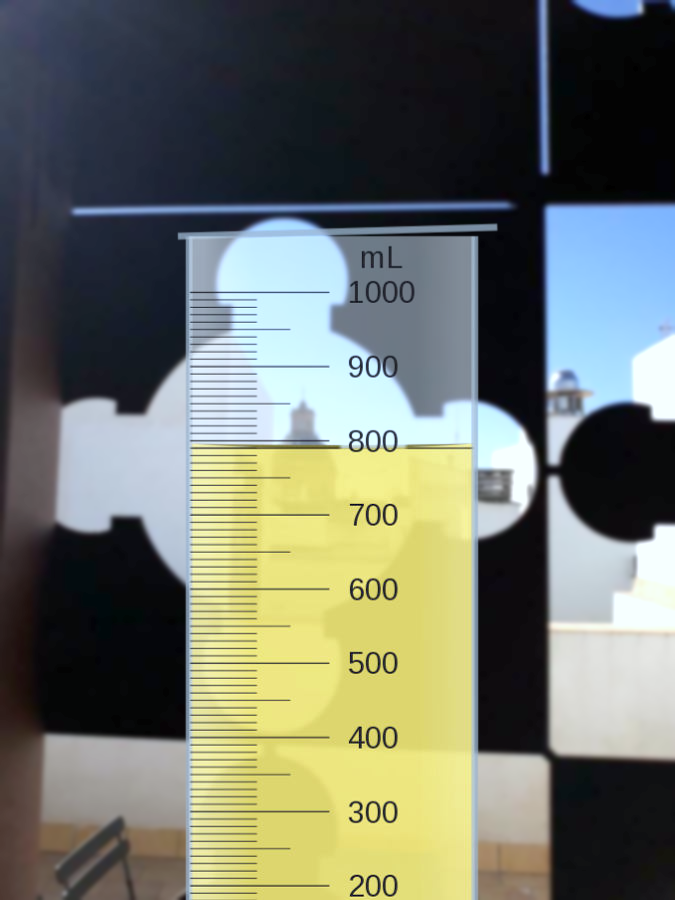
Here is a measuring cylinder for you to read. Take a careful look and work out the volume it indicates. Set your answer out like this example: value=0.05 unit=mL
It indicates value=790 unit=mL
